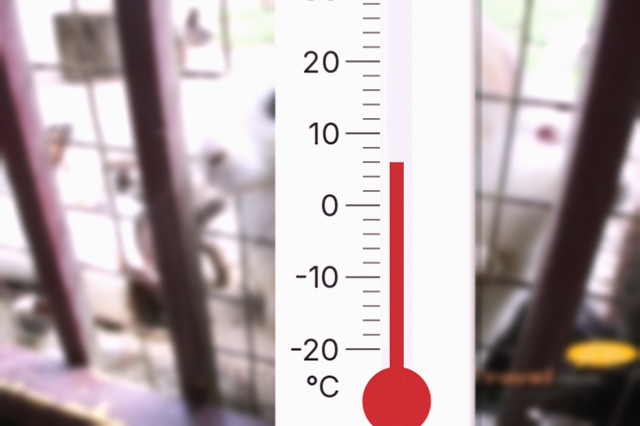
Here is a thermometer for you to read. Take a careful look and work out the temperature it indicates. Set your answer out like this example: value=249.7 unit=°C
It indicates value=6 unit=°C
